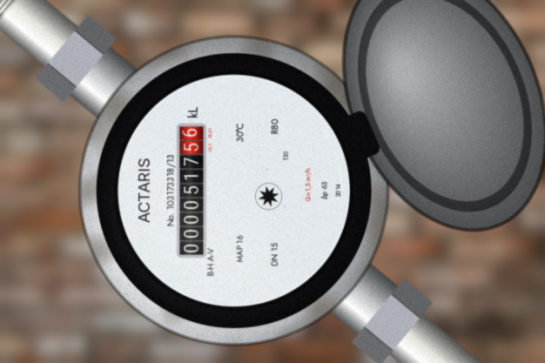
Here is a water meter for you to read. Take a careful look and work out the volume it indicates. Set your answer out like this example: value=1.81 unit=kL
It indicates value=517.56 unit=kL
